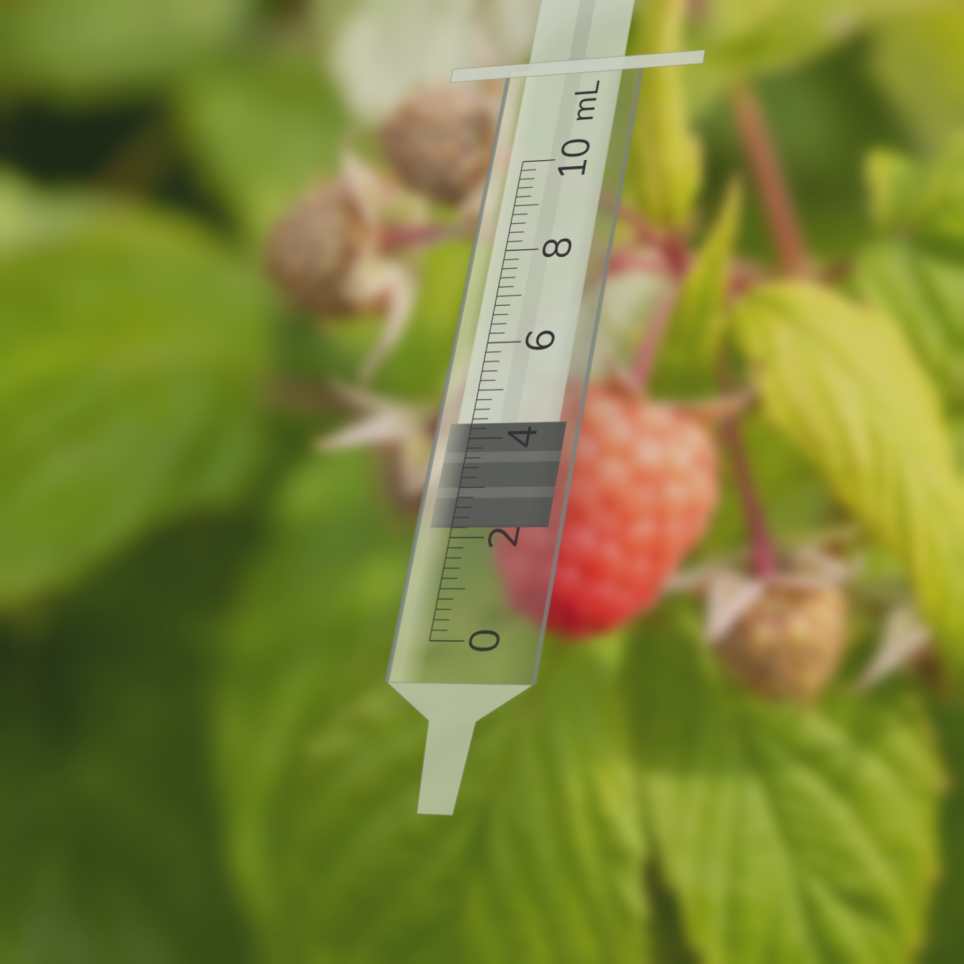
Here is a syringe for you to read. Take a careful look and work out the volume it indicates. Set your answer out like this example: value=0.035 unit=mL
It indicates value=2.2 unit=mL
